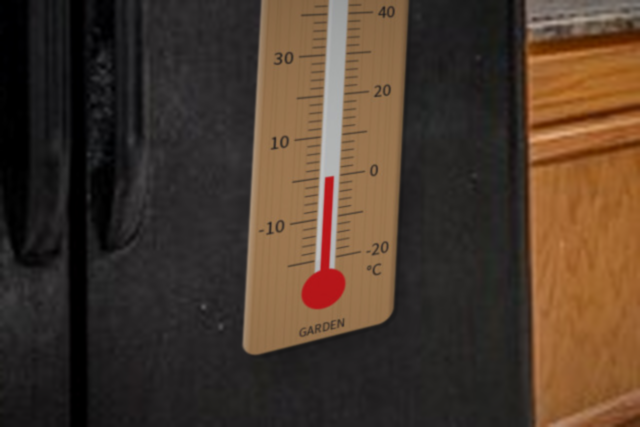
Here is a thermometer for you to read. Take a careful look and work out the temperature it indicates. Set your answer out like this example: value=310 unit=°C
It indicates value=0 unit=°C
